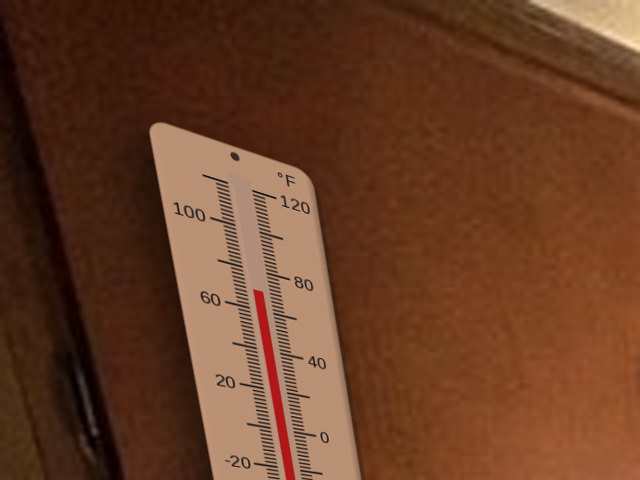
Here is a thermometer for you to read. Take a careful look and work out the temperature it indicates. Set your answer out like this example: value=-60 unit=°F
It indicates value=70 unit=°F
